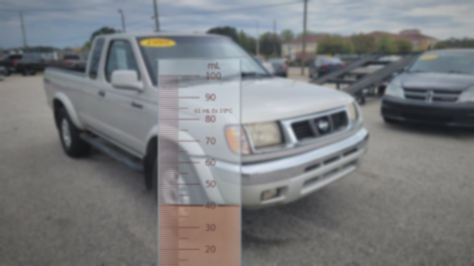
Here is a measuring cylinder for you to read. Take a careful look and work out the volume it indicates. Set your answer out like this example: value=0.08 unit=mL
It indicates value=40 unit=mL
